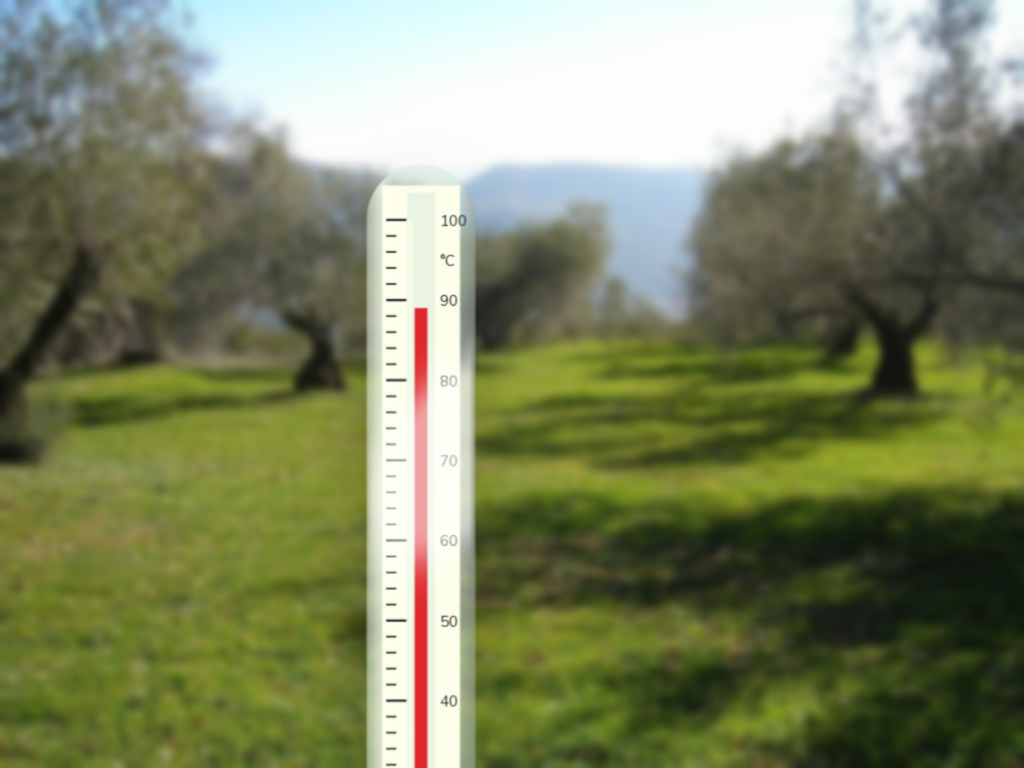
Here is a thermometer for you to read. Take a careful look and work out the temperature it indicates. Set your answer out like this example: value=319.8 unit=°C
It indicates value=89 unit=°C
